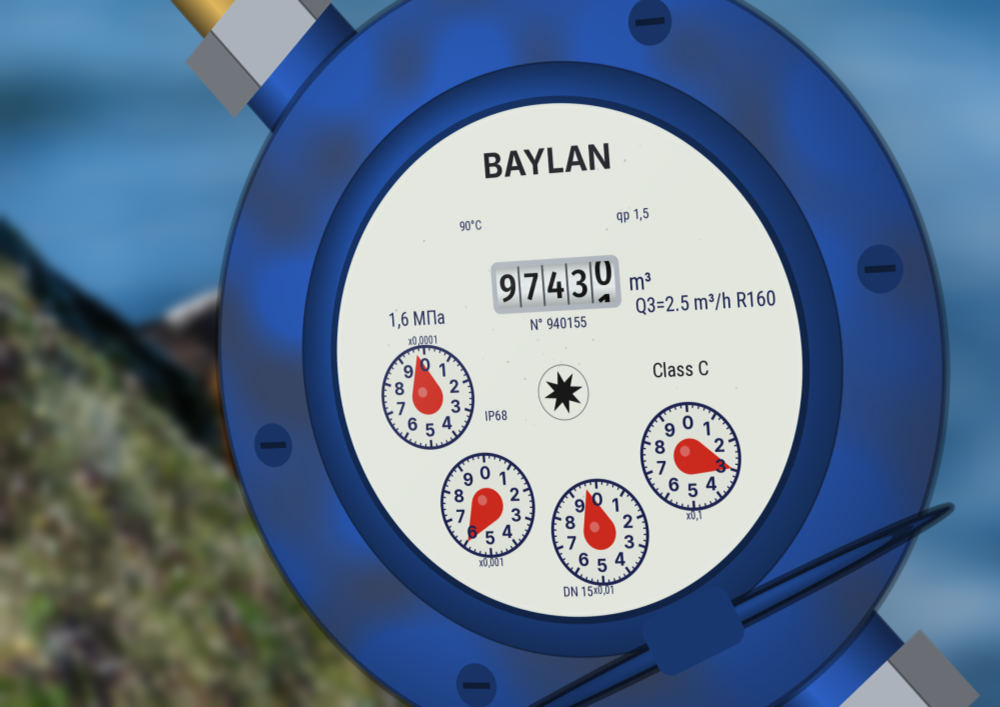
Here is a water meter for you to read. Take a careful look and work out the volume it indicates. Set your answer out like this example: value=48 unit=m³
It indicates value=97430.2959 unit=m³
